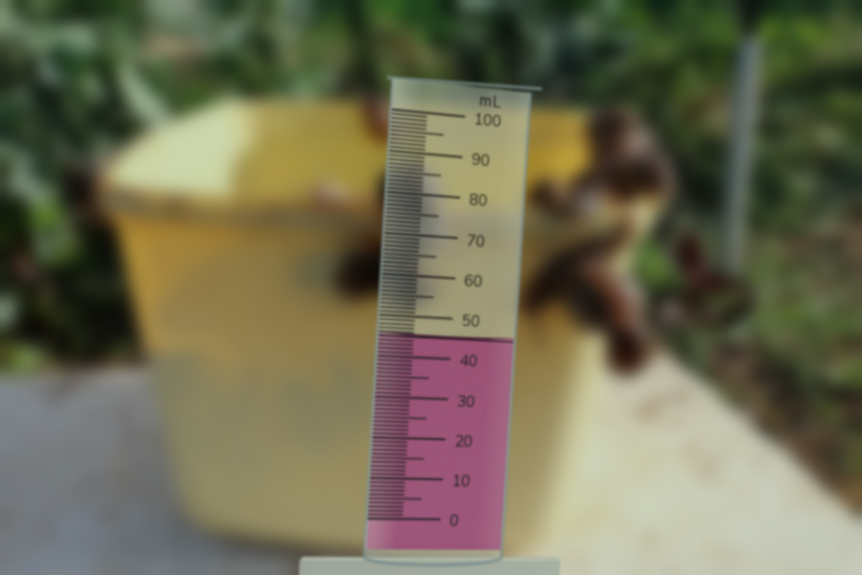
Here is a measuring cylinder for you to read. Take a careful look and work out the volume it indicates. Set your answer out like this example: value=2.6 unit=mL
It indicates value=45 unit=mL
